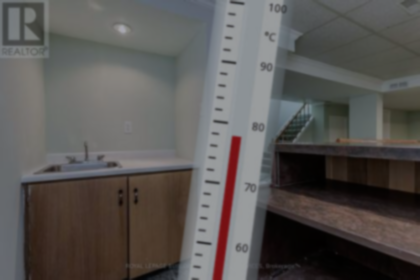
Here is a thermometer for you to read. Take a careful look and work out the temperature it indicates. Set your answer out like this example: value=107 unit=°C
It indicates value=78 unit=°C
